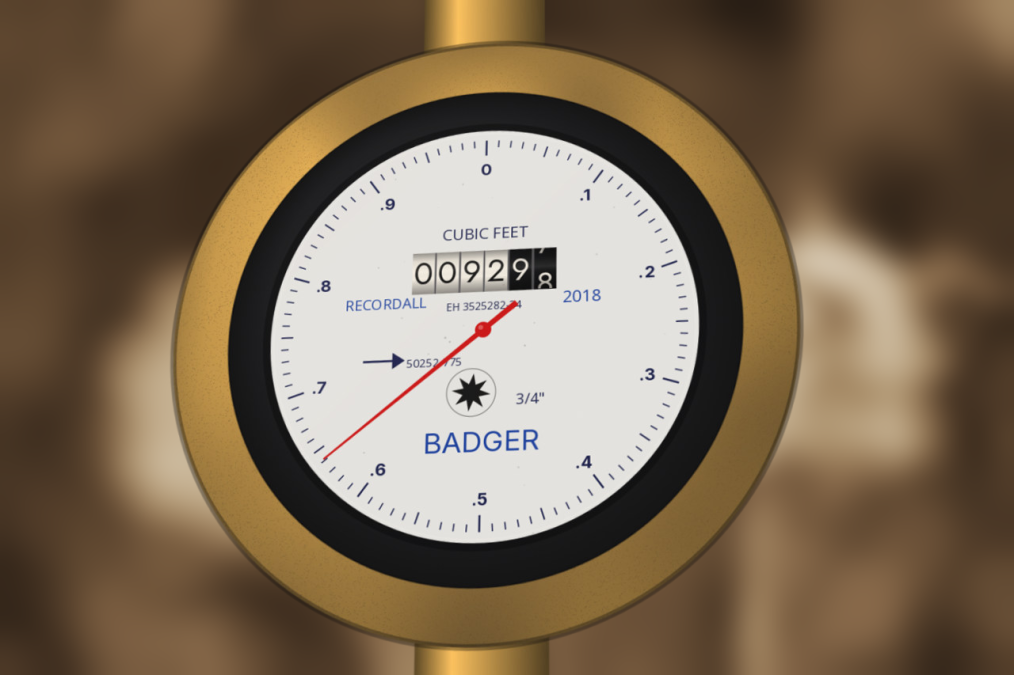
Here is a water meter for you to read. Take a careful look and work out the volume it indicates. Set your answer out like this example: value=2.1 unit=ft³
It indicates value=9297.64 unit=ft³
